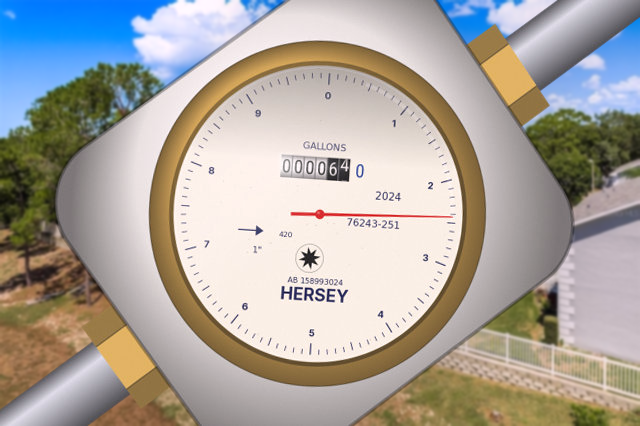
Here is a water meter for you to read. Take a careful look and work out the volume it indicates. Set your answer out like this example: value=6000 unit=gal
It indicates value=642.4 unit=gal
